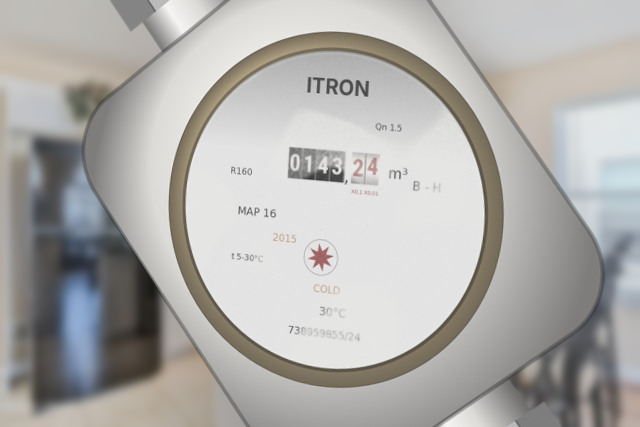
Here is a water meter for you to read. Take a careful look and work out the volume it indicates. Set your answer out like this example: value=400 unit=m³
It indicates value=143.24 unit=m³
